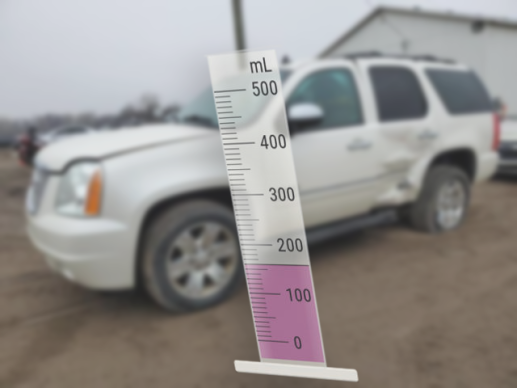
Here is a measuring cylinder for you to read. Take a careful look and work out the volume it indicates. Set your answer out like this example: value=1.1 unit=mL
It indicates value=160 unit=mL
